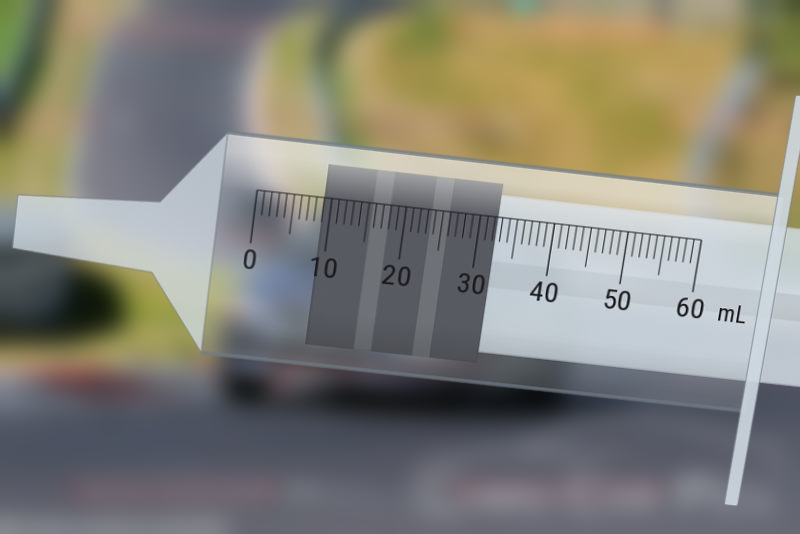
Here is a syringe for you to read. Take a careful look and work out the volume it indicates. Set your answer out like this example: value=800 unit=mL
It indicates value=9 unit=mL
